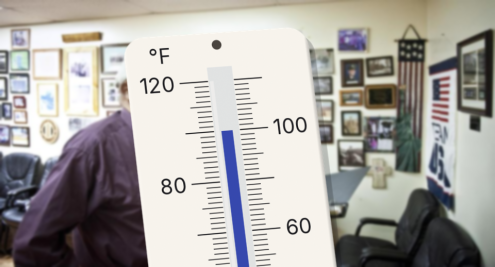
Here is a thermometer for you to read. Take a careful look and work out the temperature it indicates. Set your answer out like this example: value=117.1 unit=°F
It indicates value=100 unit=°F
